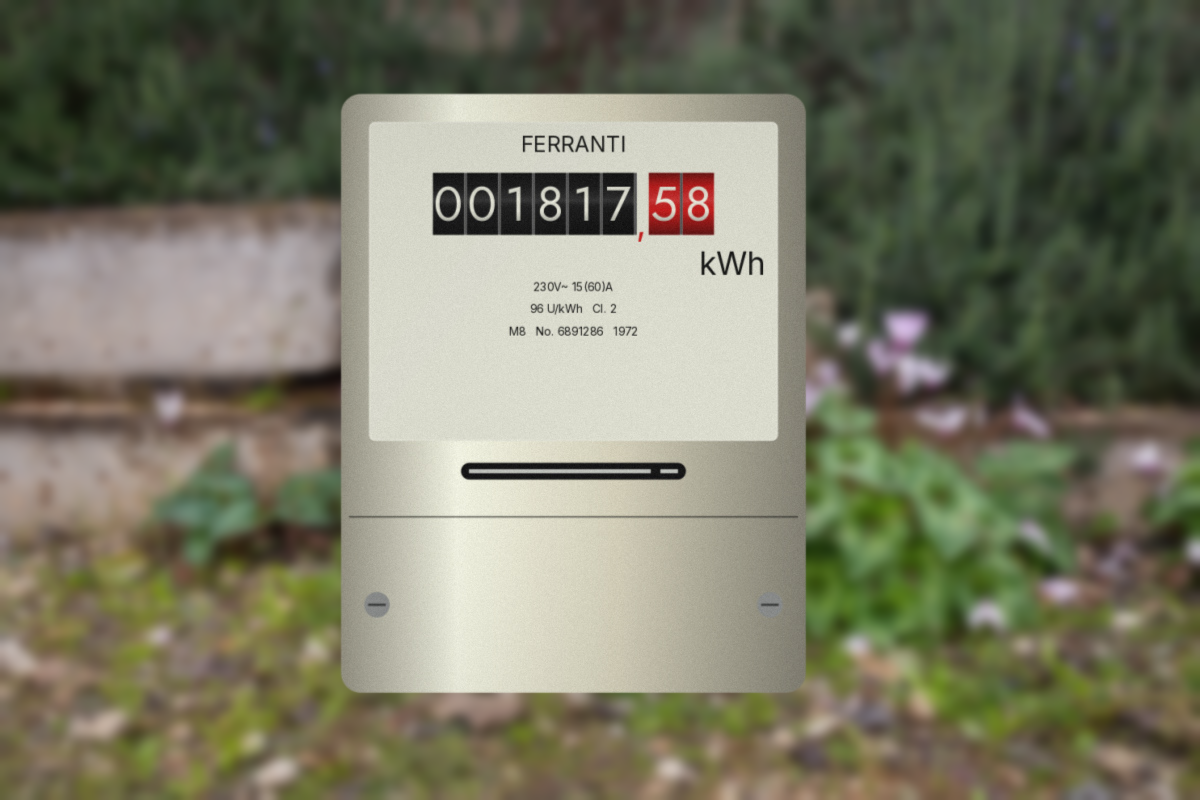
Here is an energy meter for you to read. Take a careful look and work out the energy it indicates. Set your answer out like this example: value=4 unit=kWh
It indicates value=1817.58 unit=kWh
